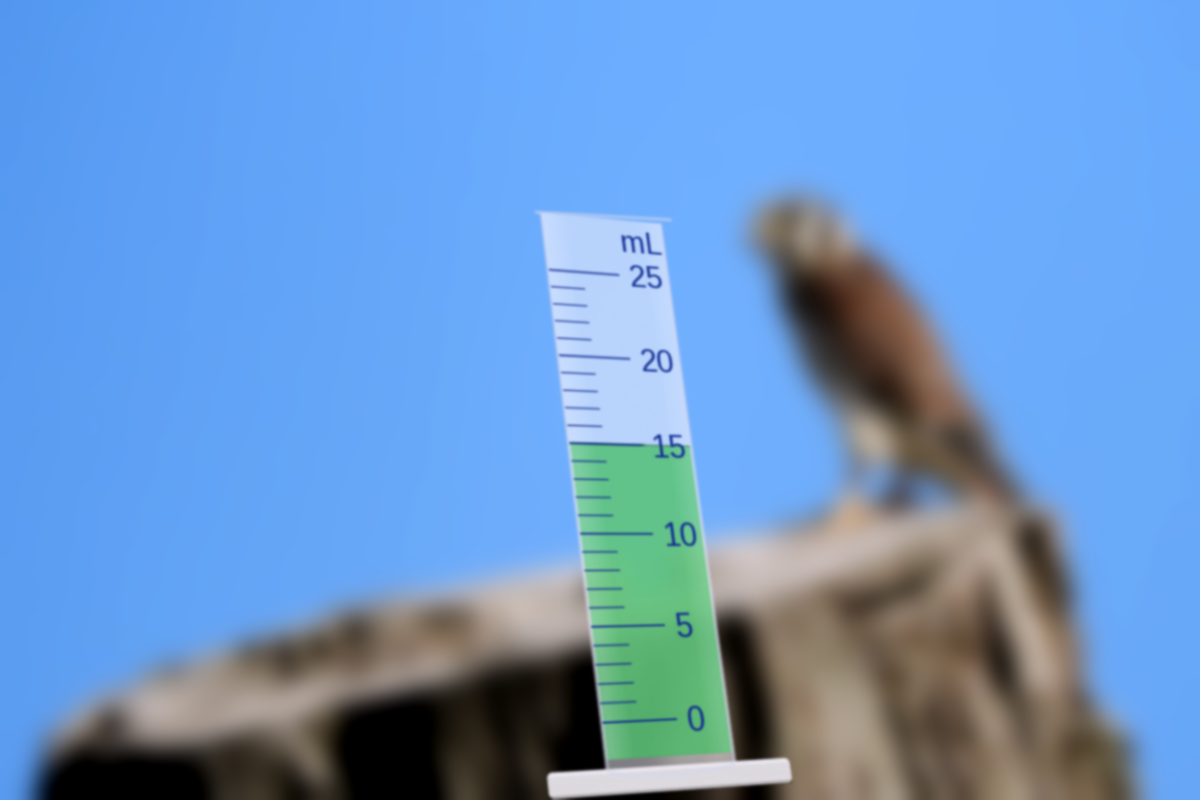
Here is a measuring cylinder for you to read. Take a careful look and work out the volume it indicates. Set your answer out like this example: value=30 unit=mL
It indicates value=15 unit=mL
